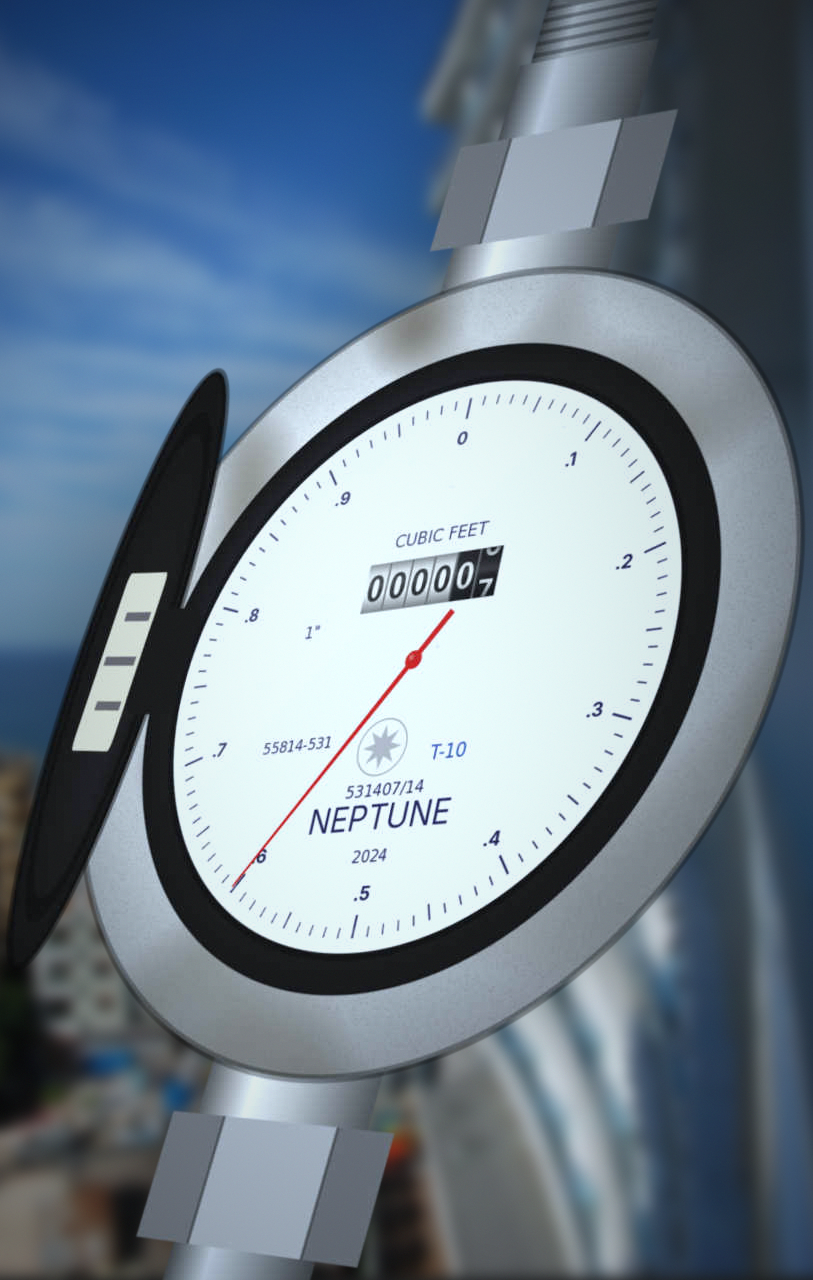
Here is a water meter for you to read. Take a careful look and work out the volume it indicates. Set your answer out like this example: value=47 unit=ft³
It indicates value=6.60 unit=ft³
